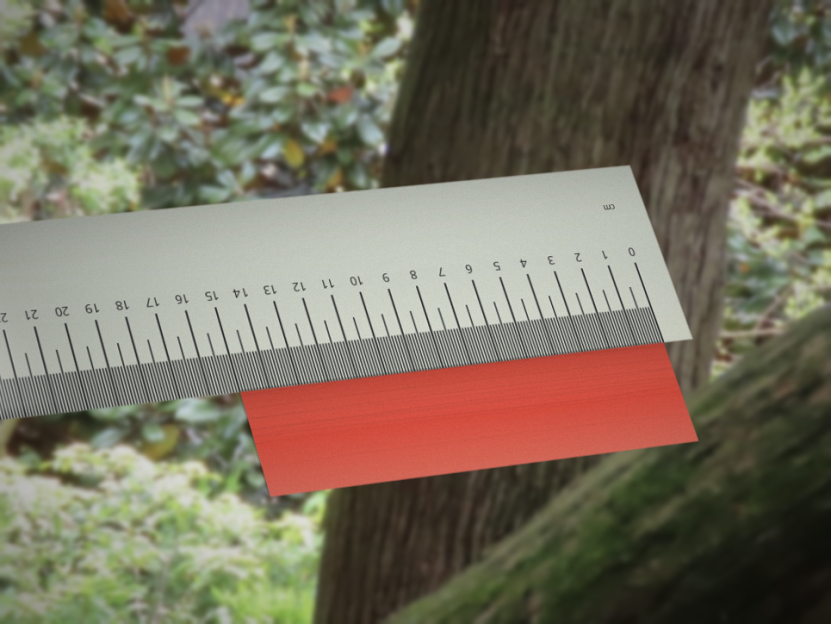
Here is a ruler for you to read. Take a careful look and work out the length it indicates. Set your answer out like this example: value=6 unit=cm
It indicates value=15 unit=cm
